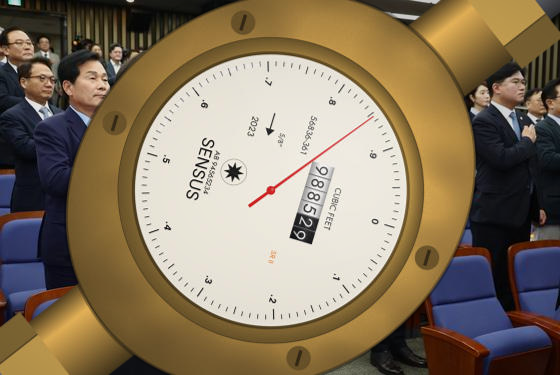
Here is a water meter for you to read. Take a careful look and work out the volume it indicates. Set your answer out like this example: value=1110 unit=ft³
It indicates value=988528.85 unit=ft³
